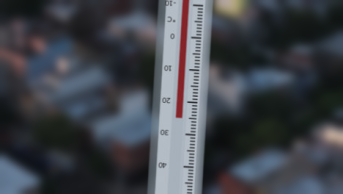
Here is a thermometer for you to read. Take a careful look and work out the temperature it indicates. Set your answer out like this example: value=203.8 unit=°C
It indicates value=25 unit=°C
